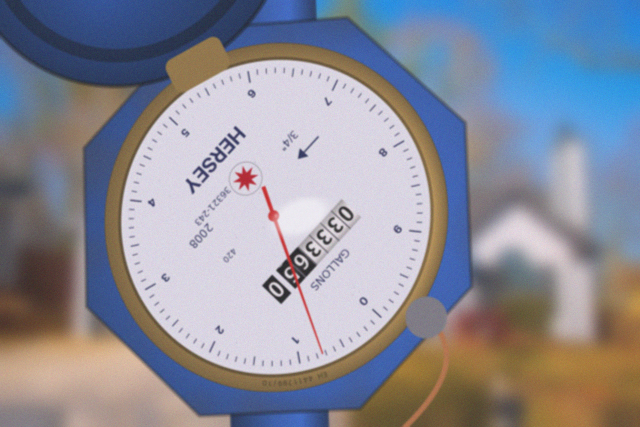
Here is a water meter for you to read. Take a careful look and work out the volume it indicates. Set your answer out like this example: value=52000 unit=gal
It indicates value=333650.7 unit=gal
